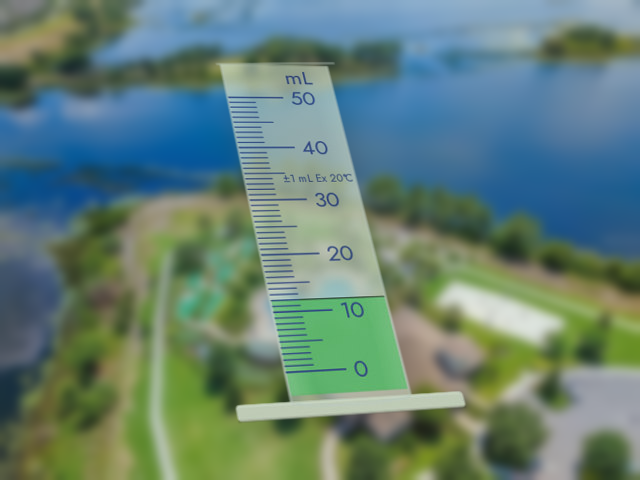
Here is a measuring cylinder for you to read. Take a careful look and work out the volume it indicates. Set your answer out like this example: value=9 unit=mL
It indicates value=12 unit=mL
